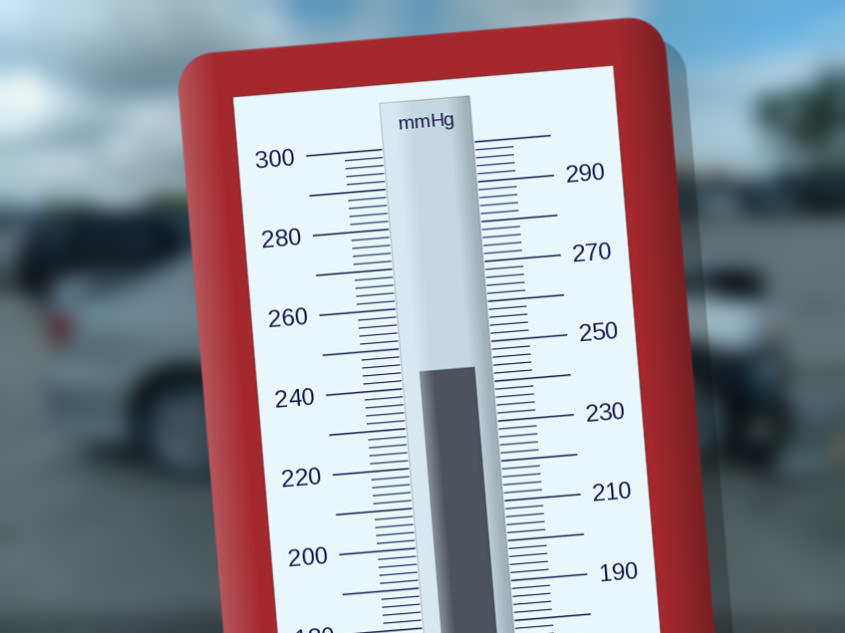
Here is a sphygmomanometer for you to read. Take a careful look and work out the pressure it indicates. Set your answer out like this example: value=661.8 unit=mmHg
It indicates value=244 unit=mmHg
